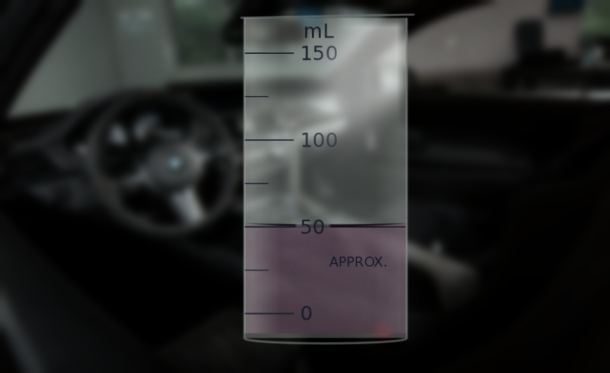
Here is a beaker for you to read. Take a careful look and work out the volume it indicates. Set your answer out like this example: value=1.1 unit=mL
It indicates value=50 unit=mL
